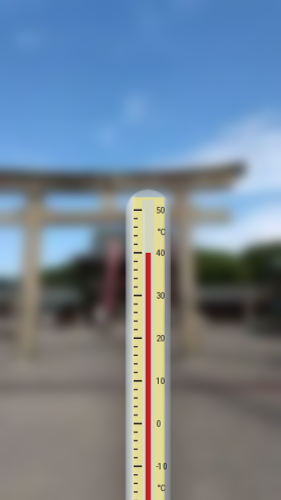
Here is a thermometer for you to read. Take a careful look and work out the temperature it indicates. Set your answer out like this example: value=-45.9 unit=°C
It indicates value=40 unit=°C
